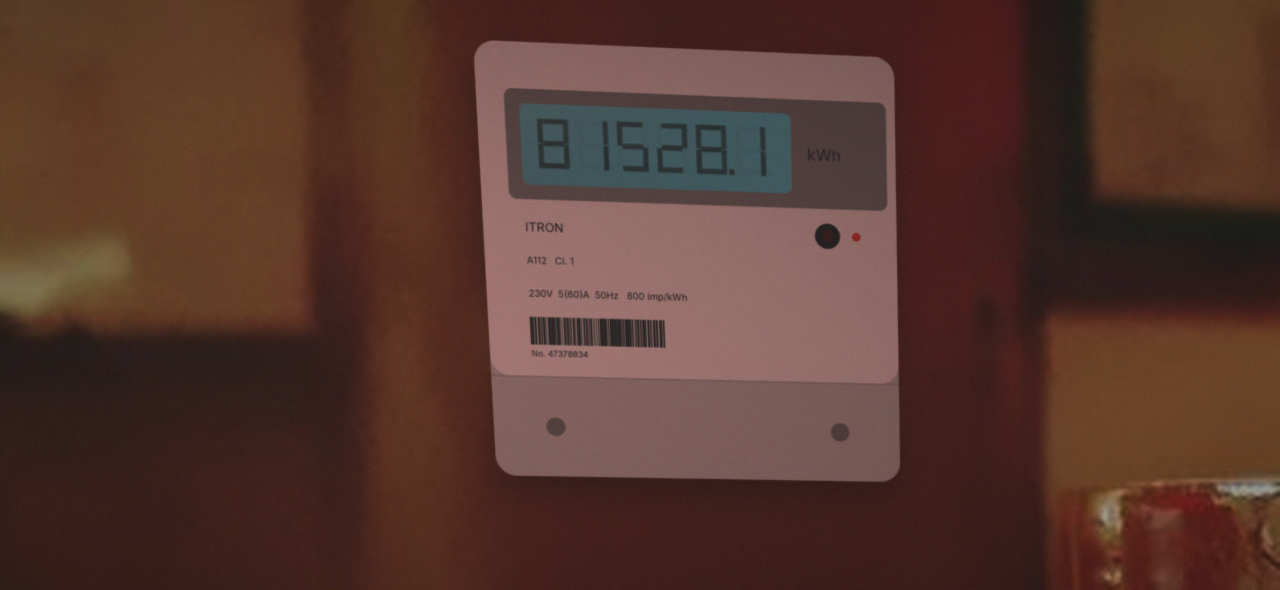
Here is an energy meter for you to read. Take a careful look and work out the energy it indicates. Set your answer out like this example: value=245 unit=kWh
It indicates value=81528.1 unit=kWh
